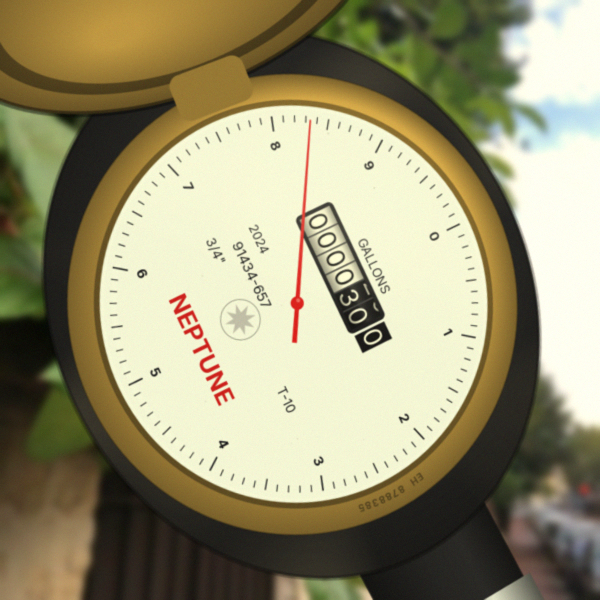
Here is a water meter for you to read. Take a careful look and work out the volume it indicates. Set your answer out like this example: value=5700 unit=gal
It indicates value=298.3 unit=gal
